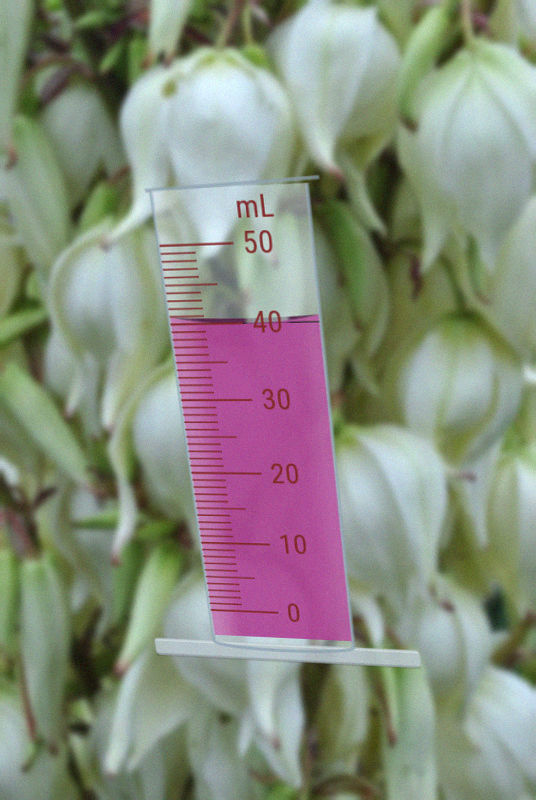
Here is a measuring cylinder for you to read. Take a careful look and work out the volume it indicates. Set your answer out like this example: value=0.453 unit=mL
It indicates value=40 unit=mL
